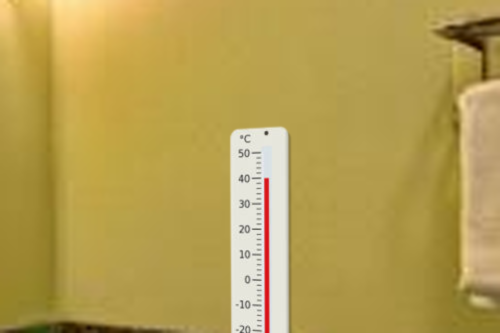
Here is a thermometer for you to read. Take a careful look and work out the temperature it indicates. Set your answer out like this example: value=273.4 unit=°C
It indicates value=40 unit=°C
